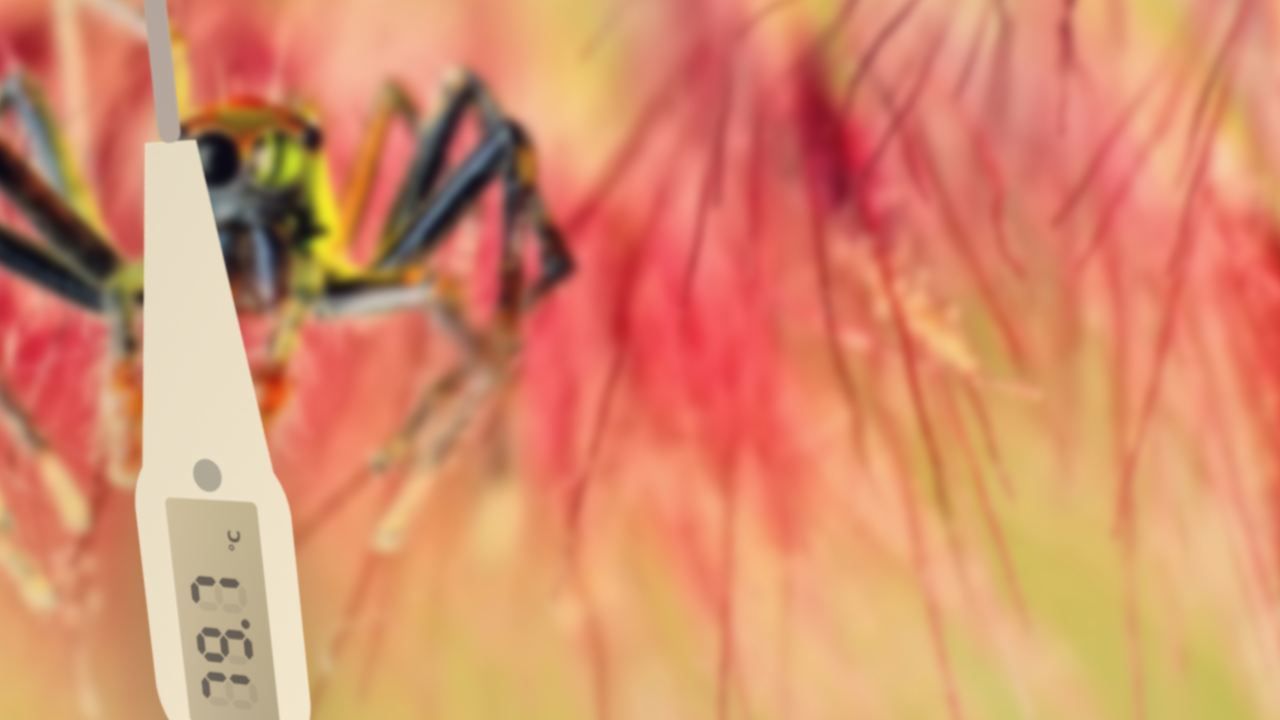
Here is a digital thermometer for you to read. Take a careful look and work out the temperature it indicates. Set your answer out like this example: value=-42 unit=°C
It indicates value=79.7 unit=°C
